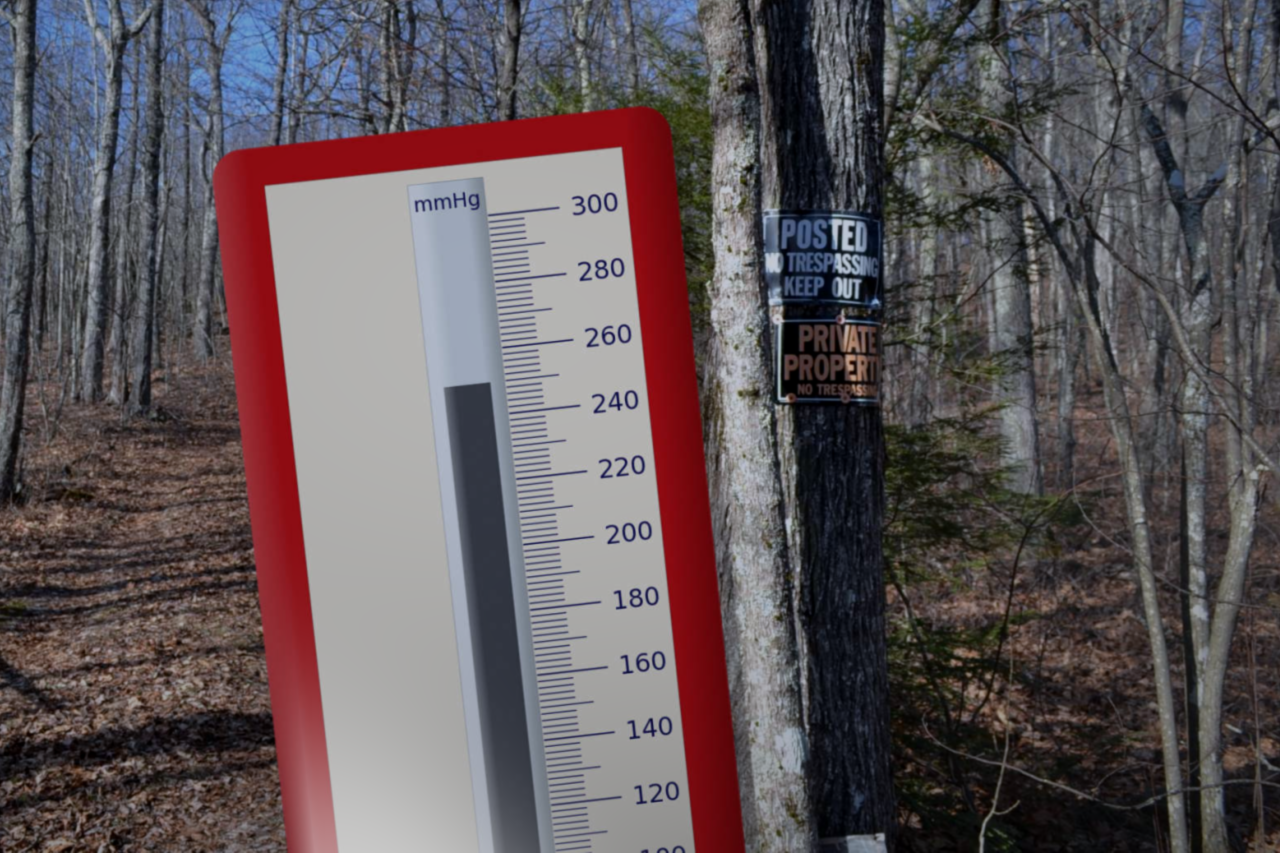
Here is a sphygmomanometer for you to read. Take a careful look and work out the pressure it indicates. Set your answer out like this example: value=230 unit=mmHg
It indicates value=250 unit=mmHg
